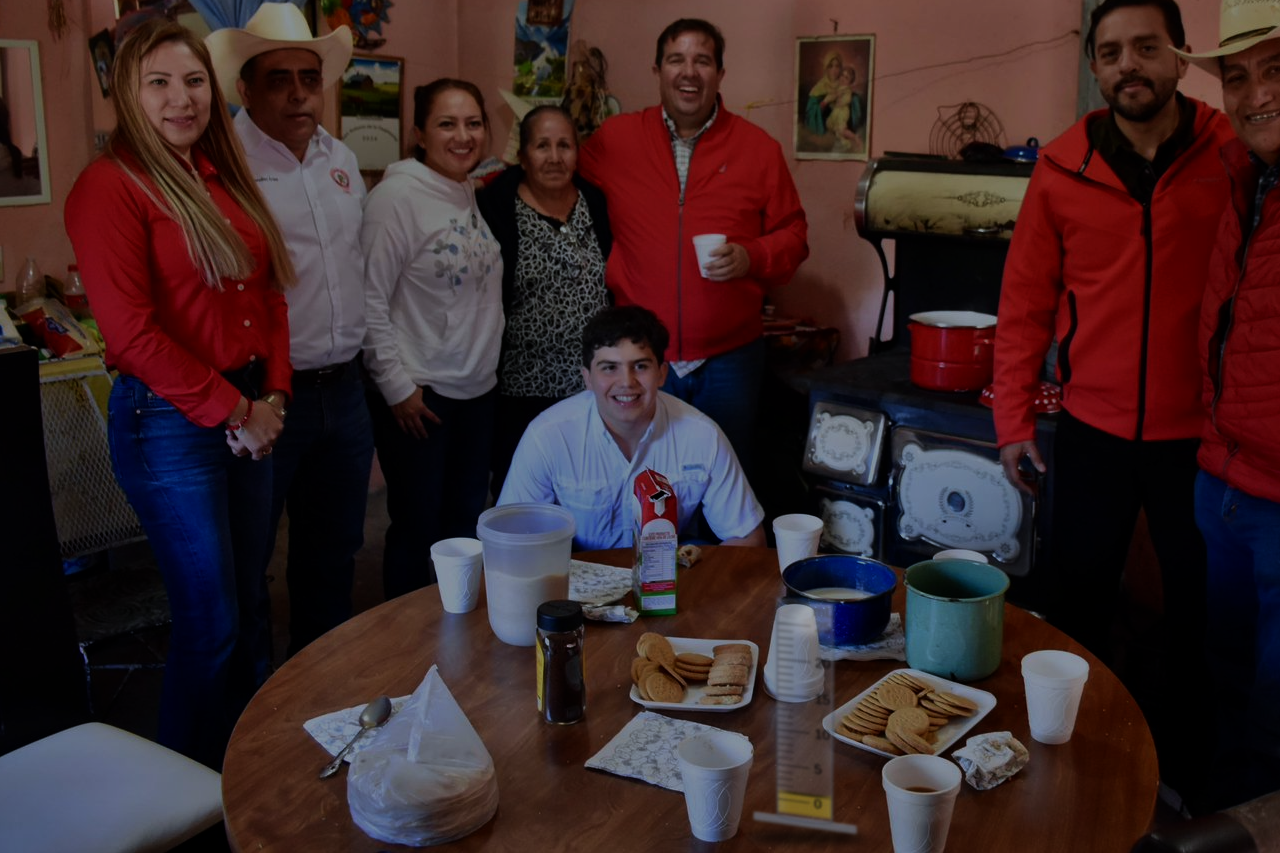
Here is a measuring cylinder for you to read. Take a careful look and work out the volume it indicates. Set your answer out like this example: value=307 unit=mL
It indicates value=1 unit=mL
